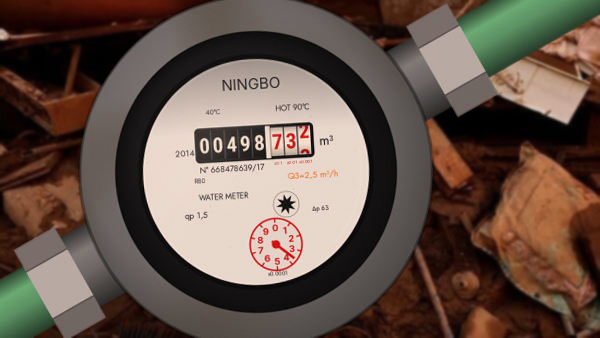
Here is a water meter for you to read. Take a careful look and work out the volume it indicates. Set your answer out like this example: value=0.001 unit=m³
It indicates value=498.7323 unit=m³
